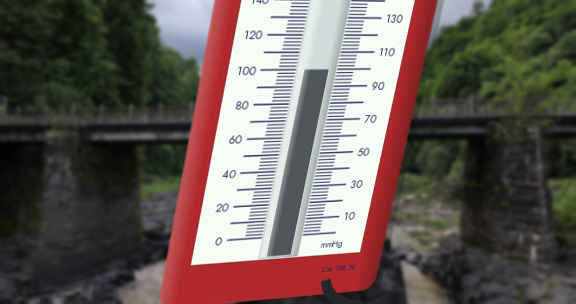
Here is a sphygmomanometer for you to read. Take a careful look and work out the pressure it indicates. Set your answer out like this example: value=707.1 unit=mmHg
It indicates value=100 unit=mmHg
